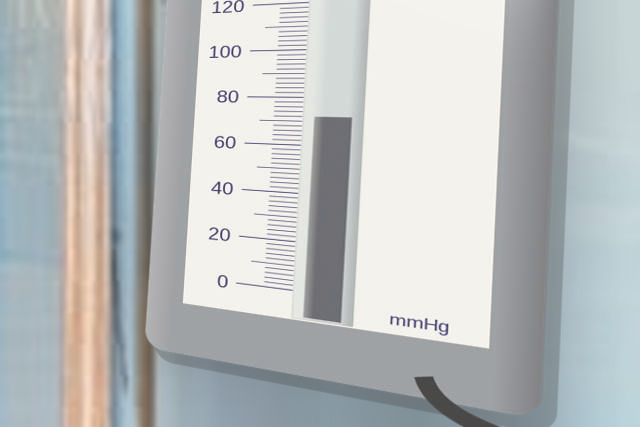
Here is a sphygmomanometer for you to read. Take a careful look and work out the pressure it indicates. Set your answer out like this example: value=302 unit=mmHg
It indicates value=72 unit=mmHg
